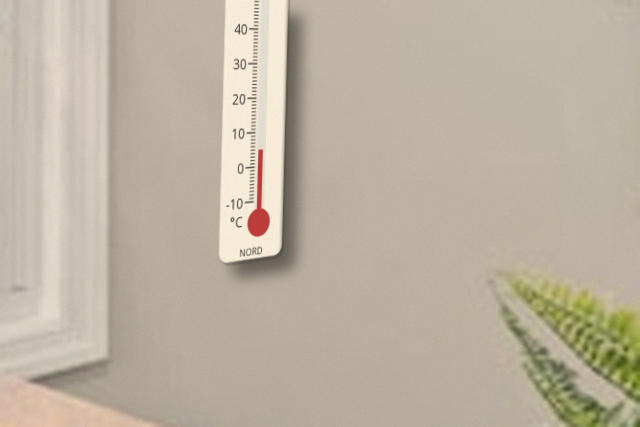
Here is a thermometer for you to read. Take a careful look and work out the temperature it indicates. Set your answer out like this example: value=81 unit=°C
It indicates value=5 unit=°C
